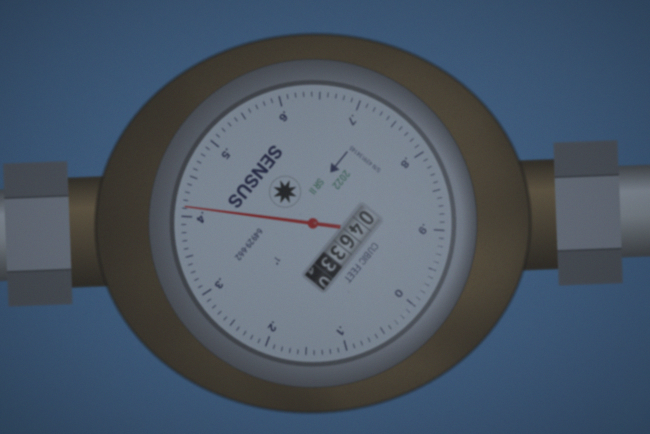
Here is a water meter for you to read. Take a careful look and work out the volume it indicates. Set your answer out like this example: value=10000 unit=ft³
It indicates value=46330.41 unit=ft³
